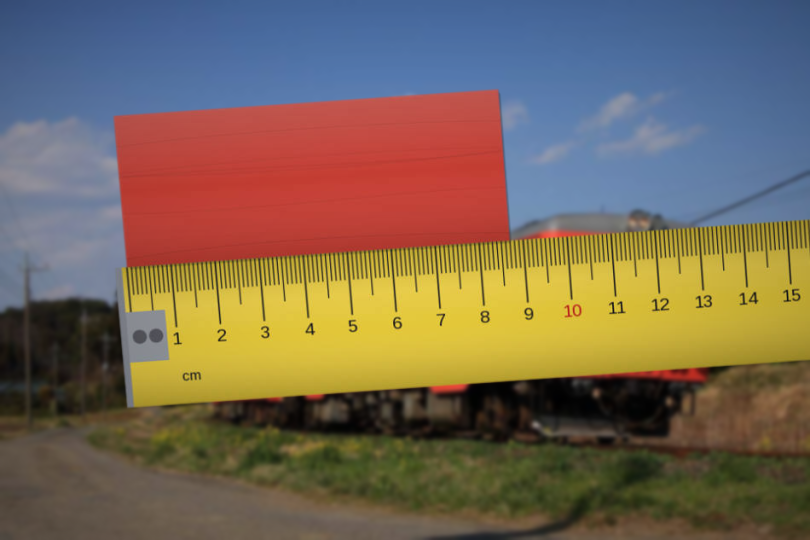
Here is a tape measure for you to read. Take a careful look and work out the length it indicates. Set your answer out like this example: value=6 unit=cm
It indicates value=8.7 unit=cm
